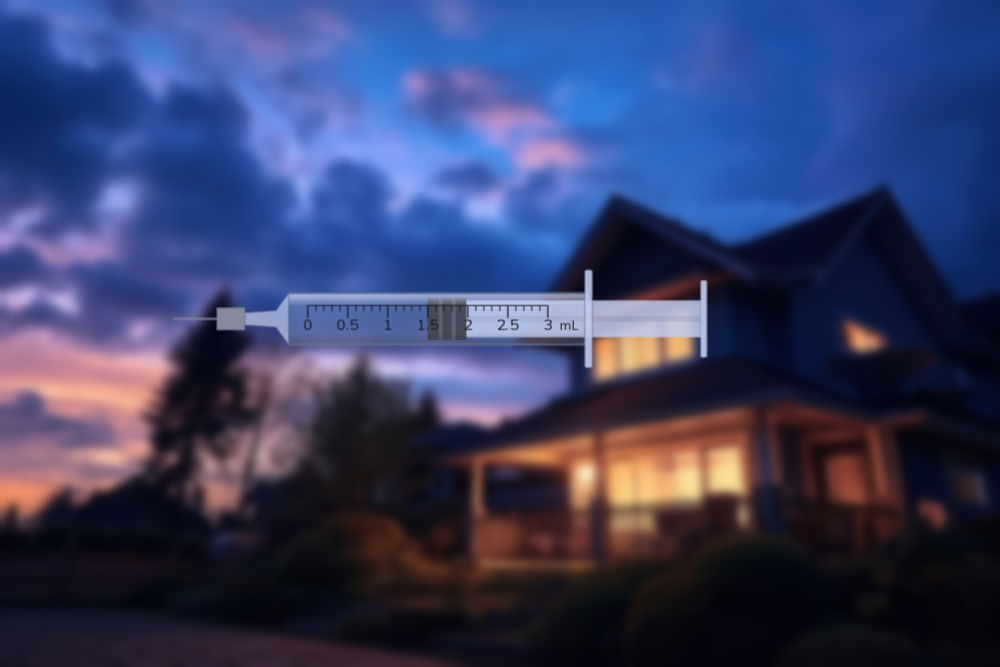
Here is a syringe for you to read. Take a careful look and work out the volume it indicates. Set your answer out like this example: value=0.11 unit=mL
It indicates value=1.5 unit=mL
